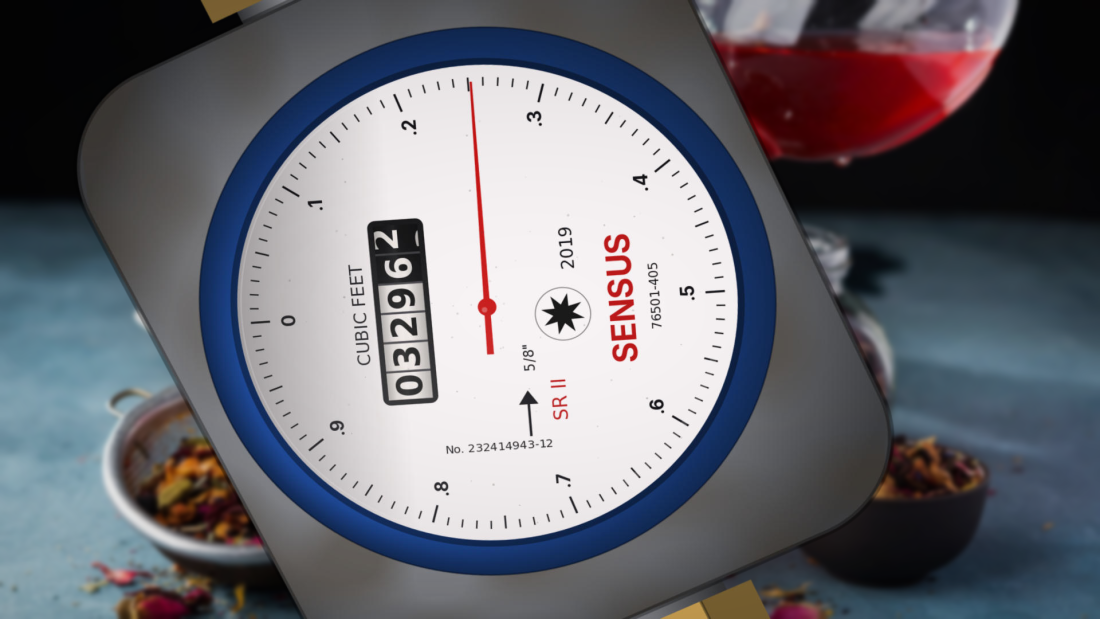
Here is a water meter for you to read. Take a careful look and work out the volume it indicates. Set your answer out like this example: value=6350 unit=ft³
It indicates value=32962.25 unit=ft³
